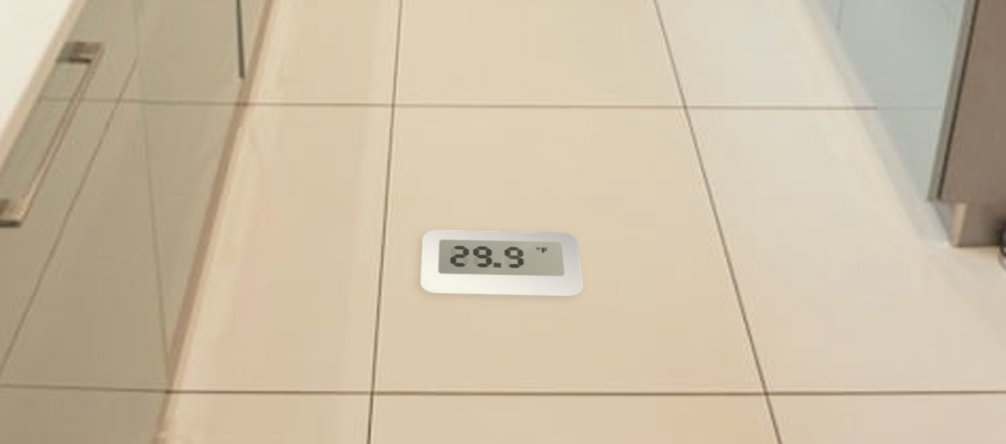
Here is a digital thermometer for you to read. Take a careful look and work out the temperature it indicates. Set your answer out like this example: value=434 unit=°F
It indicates value=29.9 unit=°F
